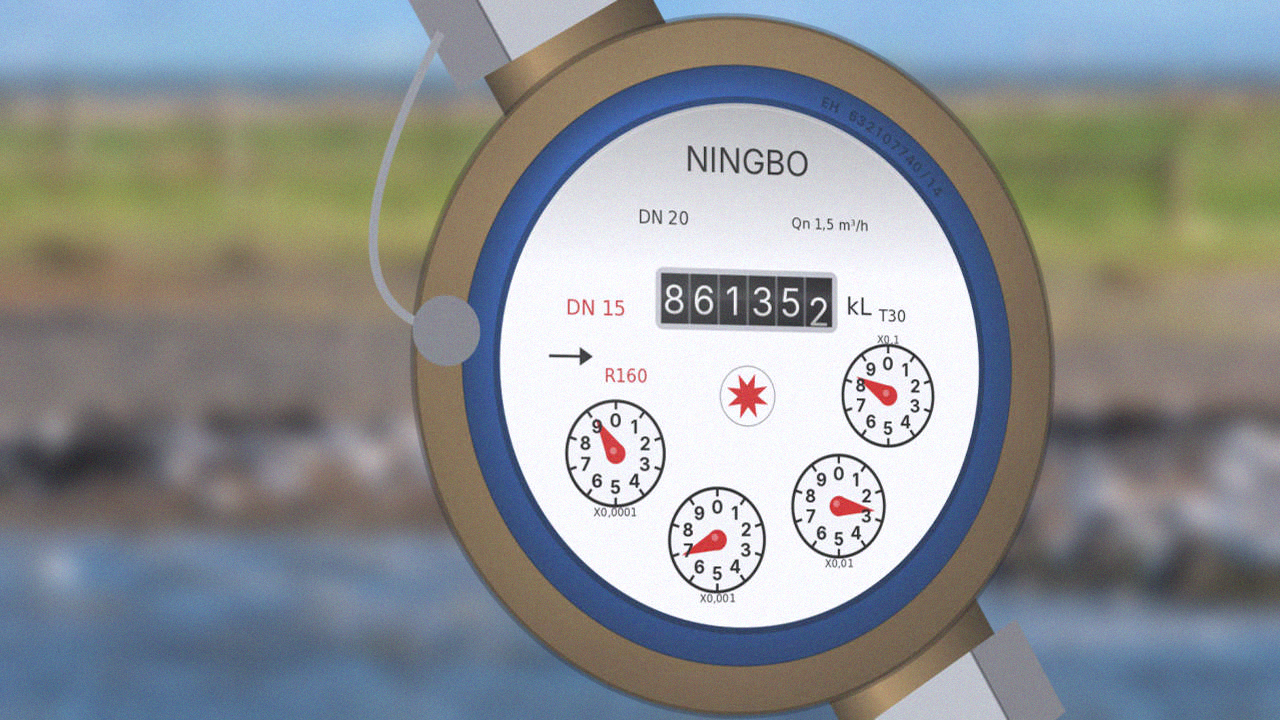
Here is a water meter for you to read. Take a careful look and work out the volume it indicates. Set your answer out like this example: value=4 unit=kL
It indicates value=861351.8269 unit=kL
